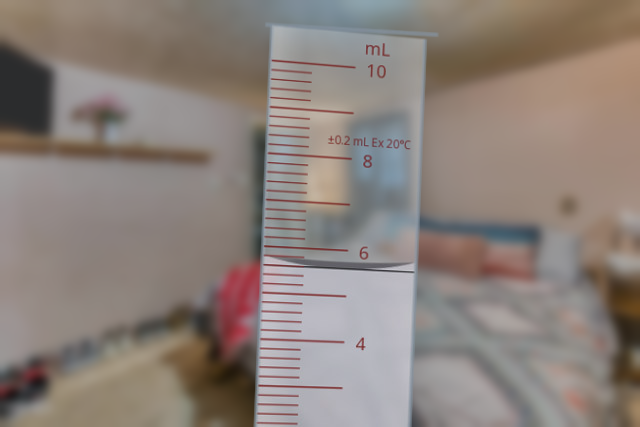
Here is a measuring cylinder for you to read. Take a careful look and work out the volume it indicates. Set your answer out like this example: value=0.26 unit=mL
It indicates value=5.6 unit=mL
